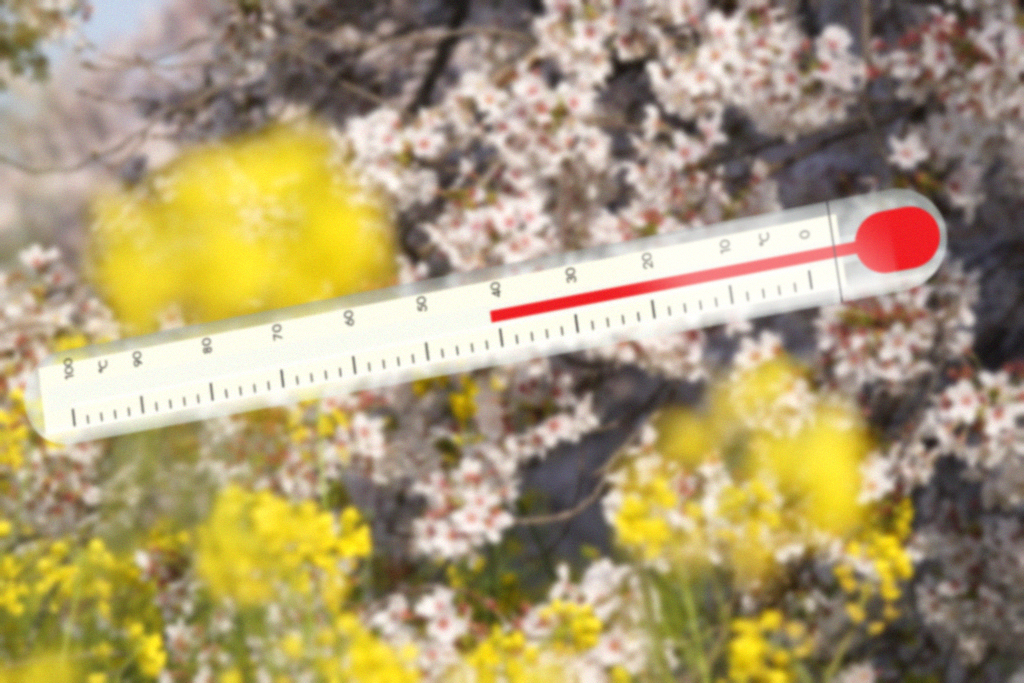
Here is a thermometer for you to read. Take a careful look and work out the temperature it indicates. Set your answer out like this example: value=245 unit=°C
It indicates value=41 unit=°C
